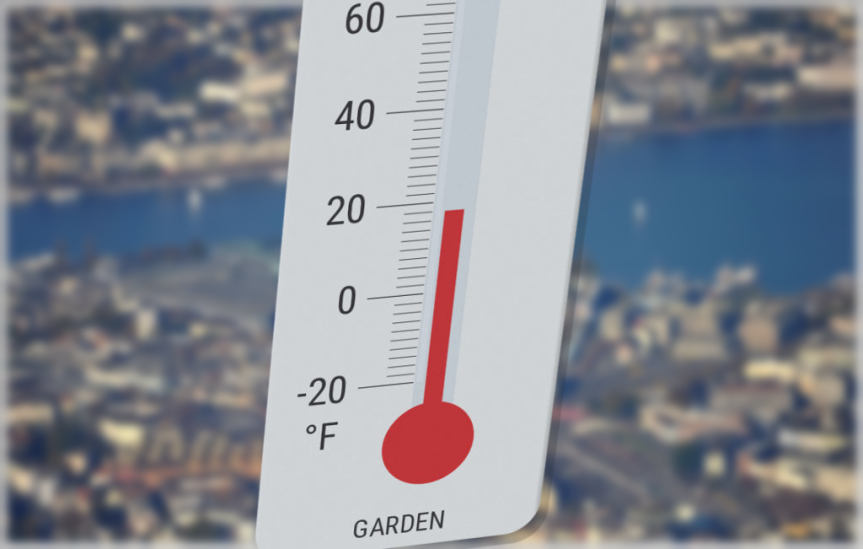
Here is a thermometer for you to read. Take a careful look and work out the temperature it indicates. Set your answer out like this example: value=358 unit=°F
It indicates value=18 unit=°F
